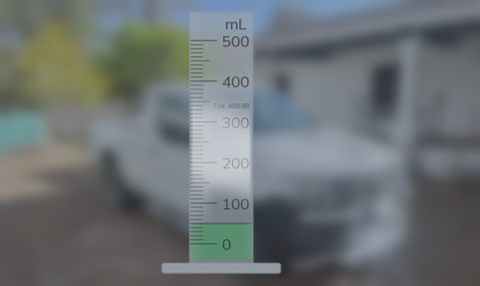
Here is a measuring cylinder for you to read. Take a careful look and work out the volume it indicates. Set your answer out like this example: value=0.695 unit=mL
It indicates value=50 unit=mL
